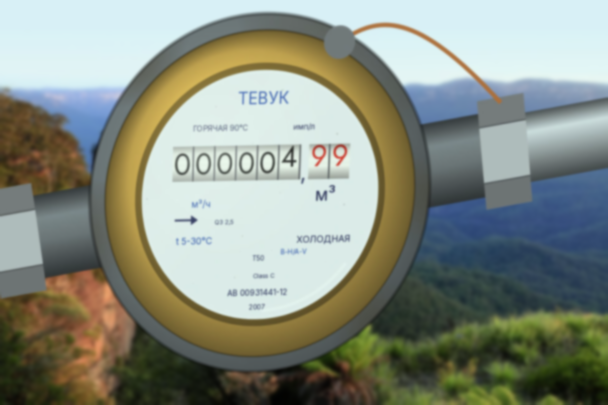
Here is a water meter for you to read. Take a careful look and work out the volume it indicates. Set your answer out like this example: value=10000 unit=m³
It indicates value=4.99 unit=m³
